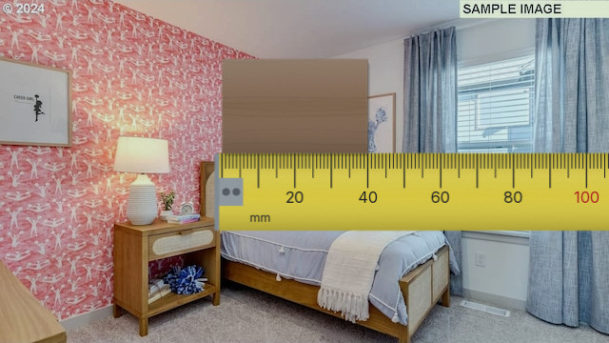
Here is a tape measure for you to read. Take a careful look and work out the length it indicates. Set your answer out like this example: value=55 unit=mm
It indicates value=40 unit=mm
